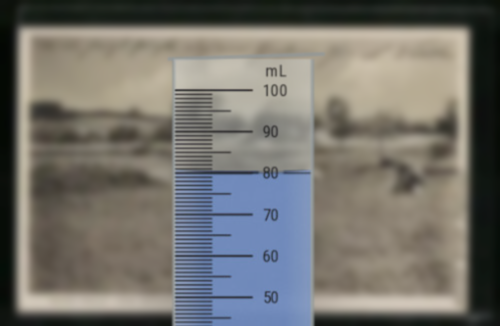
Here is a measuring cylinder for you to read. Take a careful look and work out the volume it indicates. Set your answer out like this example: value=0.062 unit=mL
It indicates value=80 unit=mL
